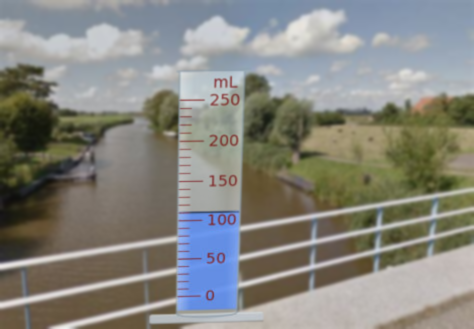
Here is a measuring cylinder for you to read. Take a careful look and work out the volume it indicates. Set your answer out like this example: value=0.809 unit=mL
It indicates value=110 unit=mL
